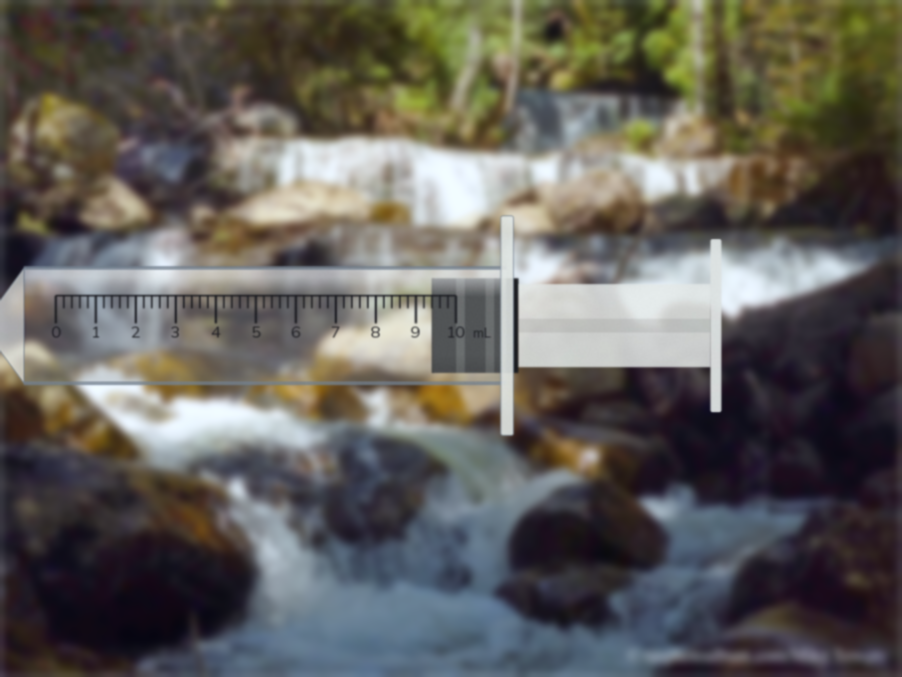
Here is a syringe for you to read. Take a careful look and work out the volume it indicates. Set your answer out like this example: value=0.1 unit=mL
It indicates value=9.4 unit=mL
